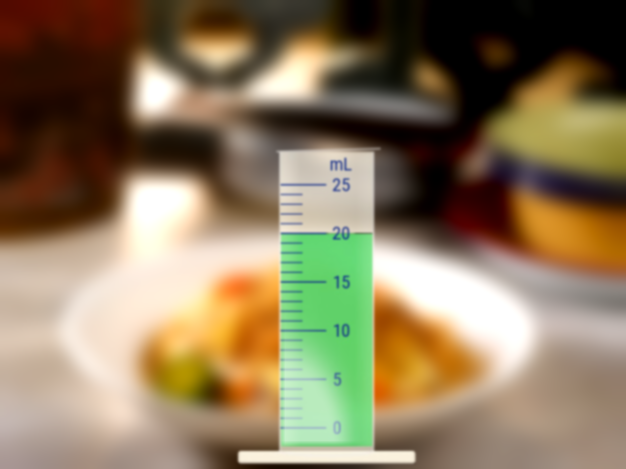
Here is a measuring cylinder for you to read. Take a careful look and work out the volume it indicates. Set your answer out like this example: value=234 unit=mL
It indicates value=20 unit=mL
